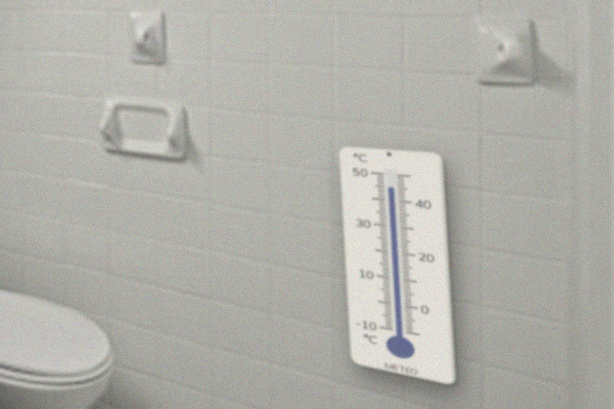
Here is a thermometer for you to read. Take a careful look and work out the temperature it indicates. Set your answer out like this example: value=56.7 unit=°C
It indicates value=45 unit=°C
